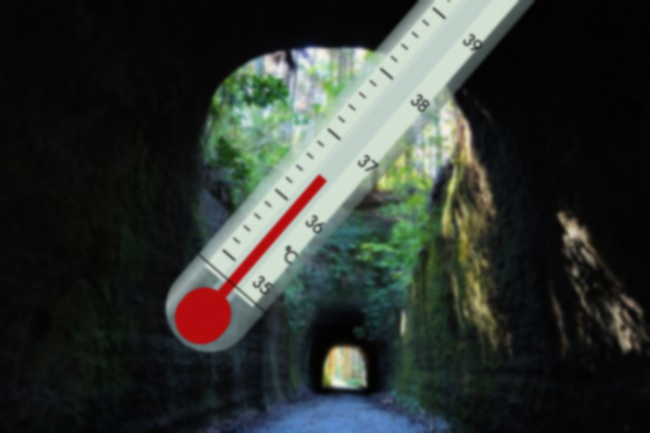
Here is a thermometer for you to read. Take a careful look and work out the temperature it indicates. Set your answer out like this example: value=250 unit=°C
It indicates value=36.5 unit=°C
